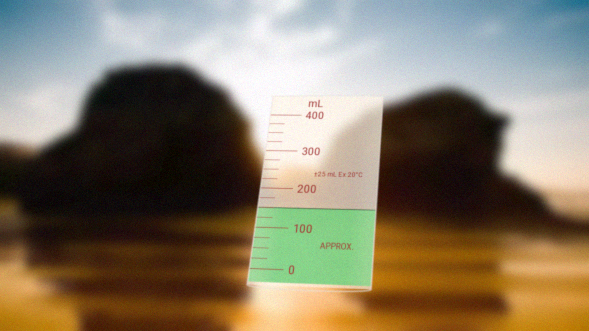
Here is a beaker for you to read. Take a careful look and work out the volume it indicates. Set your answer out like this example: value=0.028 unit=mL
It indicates value=150 unit=mL
